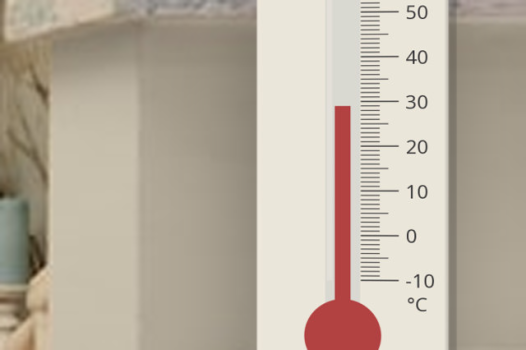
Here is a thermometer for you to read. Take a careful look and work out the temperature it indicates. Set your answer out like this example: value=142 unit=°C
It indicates value=29 unit=°C
